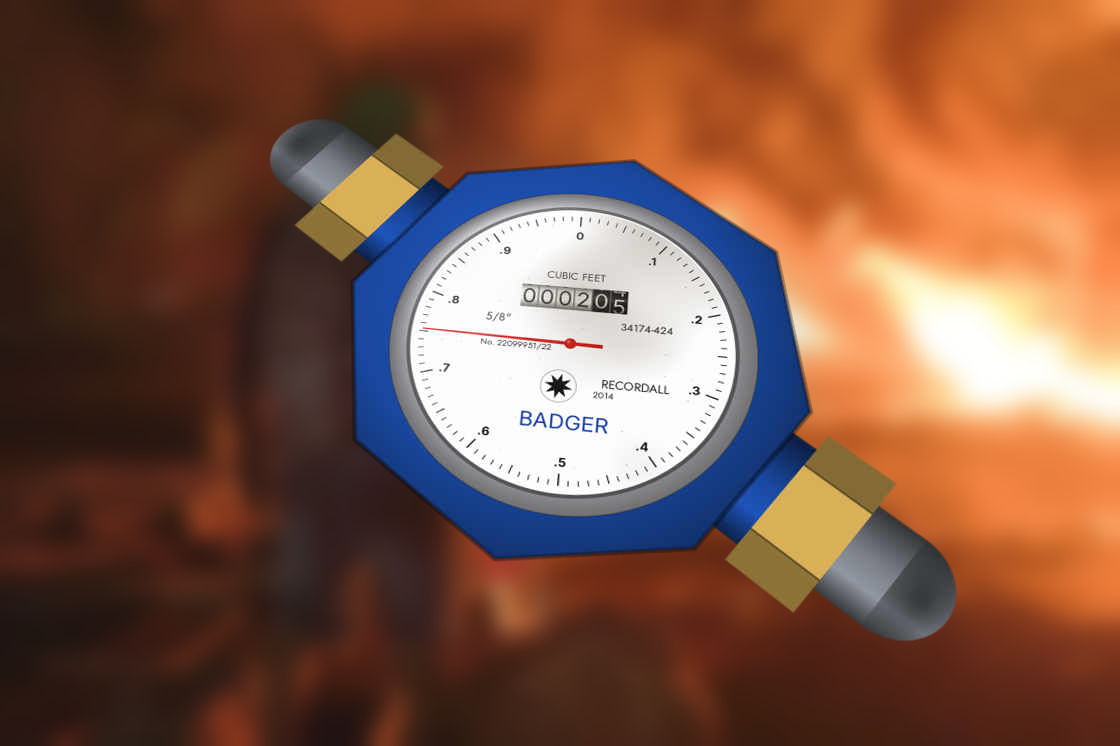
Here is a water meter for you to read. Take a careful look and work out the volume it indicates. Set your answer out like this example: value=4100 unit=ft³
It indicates value=204.75 unit=ft³
